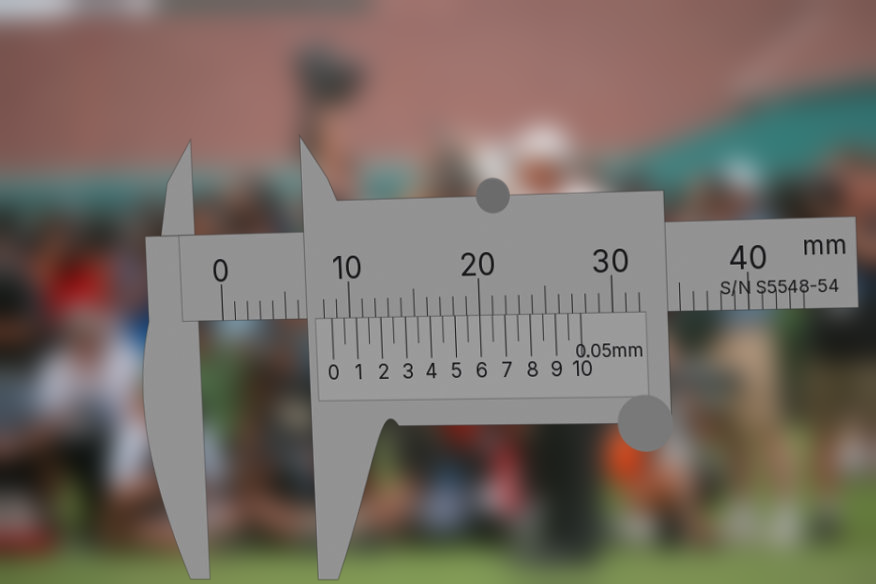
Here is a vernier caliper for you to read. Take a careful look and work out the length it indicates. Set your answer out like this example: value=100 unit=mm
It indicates value=8.6 unit=mm
